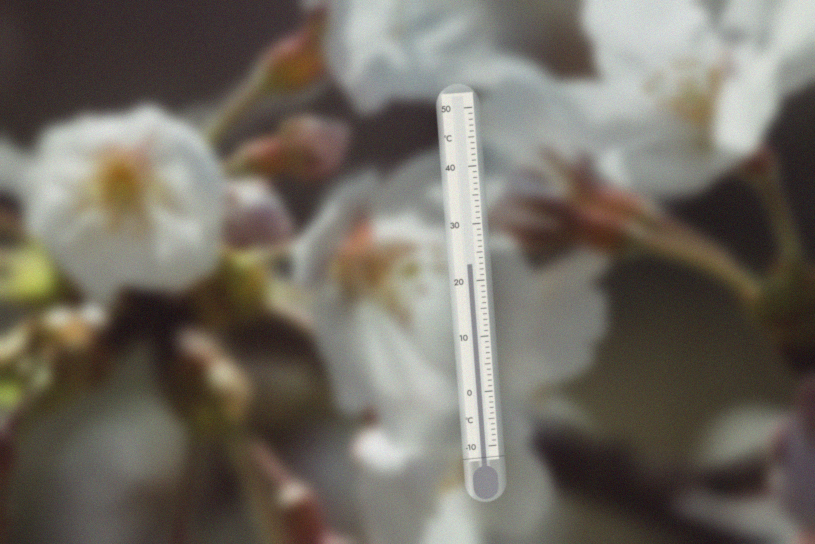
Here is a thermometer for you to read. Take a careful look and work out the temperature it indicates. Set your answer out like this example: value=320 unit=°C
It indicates value=23 unit=°C
